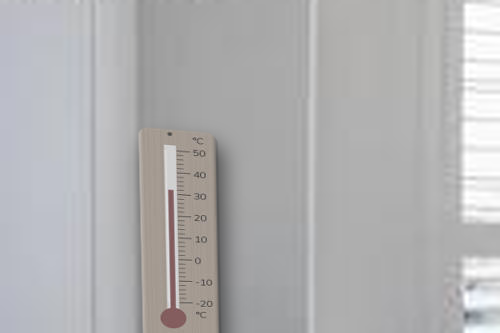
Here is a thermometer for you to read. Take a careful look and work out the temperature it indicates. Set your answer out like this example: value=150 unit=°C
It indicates value=32 unit=°C
